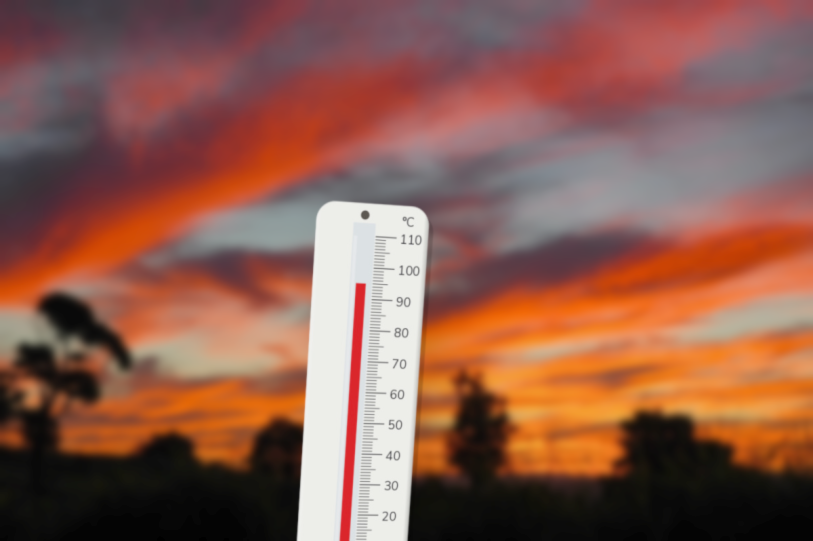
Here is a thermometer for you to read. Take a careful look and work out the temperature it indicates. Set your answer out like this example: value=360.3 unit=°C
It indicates value=95 unit=°C
